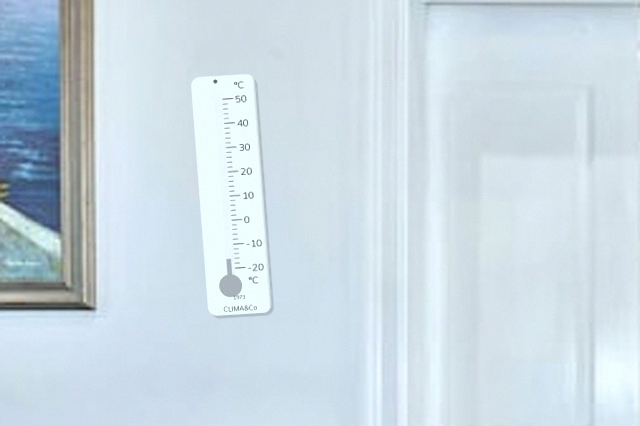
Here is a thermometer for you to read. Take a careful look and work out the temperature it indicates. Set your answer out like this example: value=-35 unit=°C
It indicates value=-16 unit=°C
